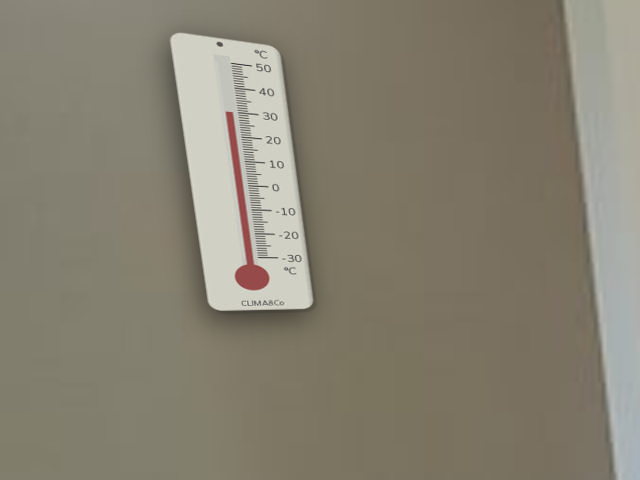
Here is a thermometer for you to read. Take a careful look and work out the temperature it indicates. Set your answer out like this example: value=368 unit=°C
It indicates value=30 unit=°C
